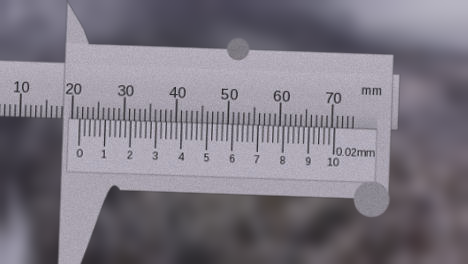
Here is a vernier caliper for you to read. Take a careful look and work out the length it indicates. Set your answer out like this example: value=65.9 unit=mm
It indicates value=21.5 unit=mm
